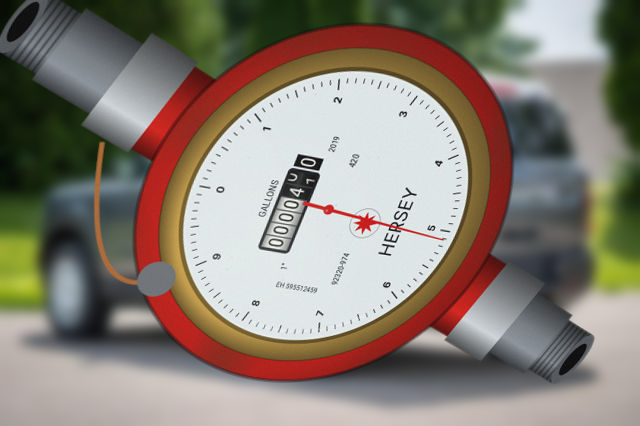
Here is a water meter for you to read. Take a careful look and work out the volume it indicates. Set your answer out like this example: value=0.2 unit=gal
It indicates value=405.1 unit=gal
